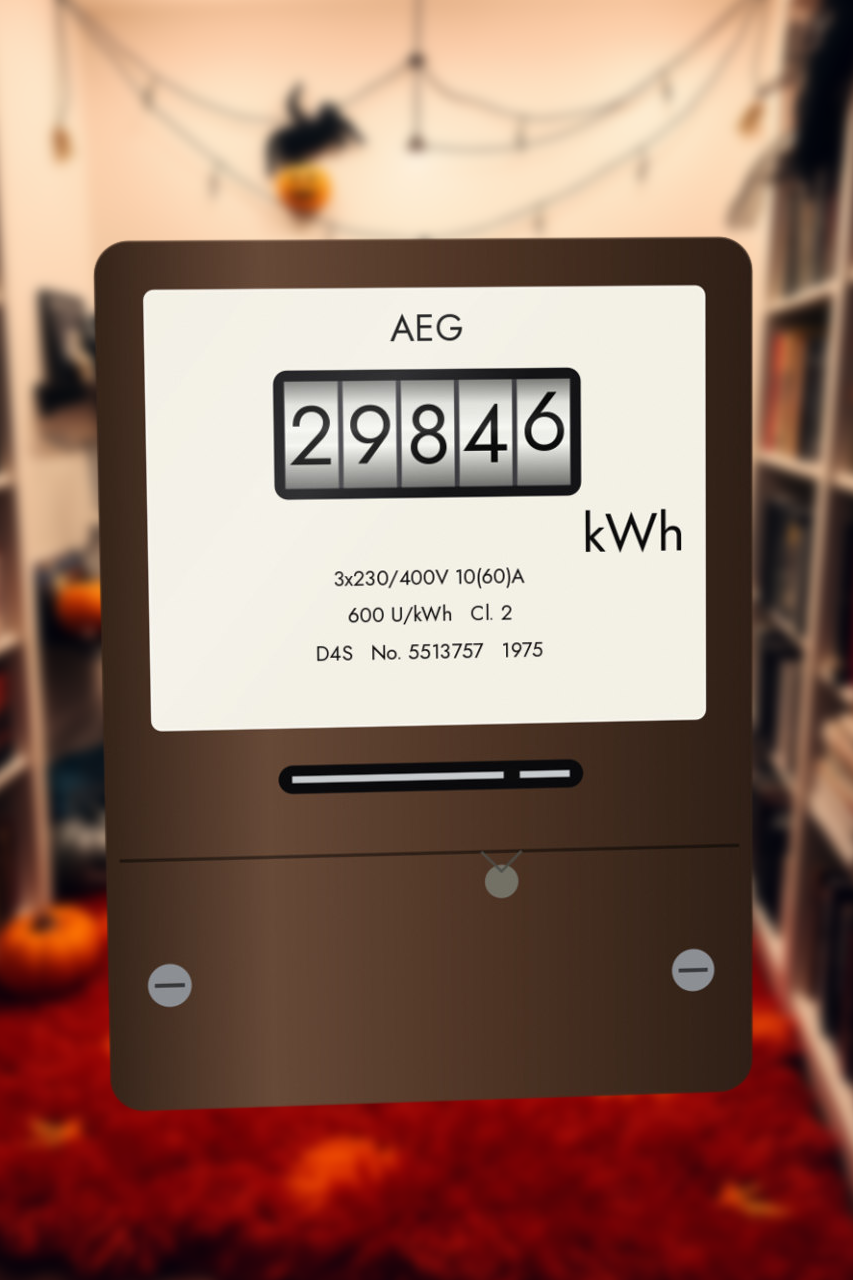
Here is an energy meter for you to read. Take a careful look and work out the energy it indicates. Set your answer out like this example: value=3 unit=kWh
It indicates value=29846 unit=kWh
